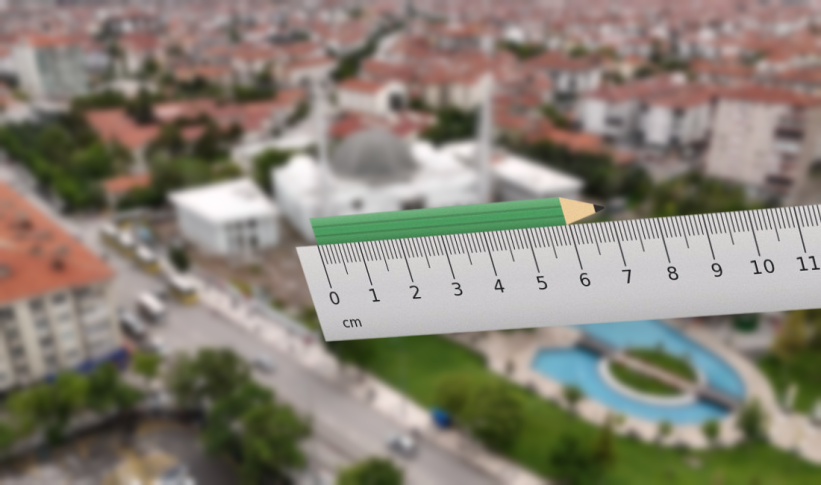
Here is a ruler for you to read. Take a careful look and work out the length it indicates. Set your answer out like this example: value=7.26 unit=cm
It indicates value=6.9 unit=cm
